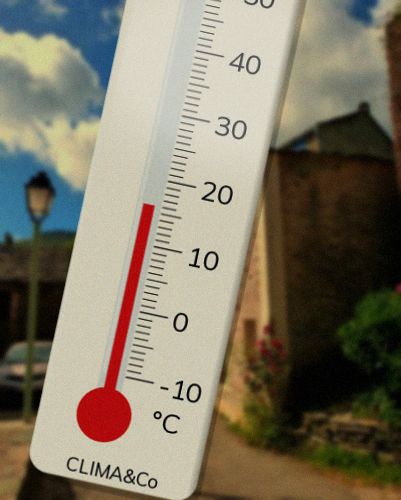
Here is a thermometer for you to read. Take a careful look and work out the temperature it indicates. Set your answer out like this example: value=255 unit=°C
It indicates value=16 unit=°C
